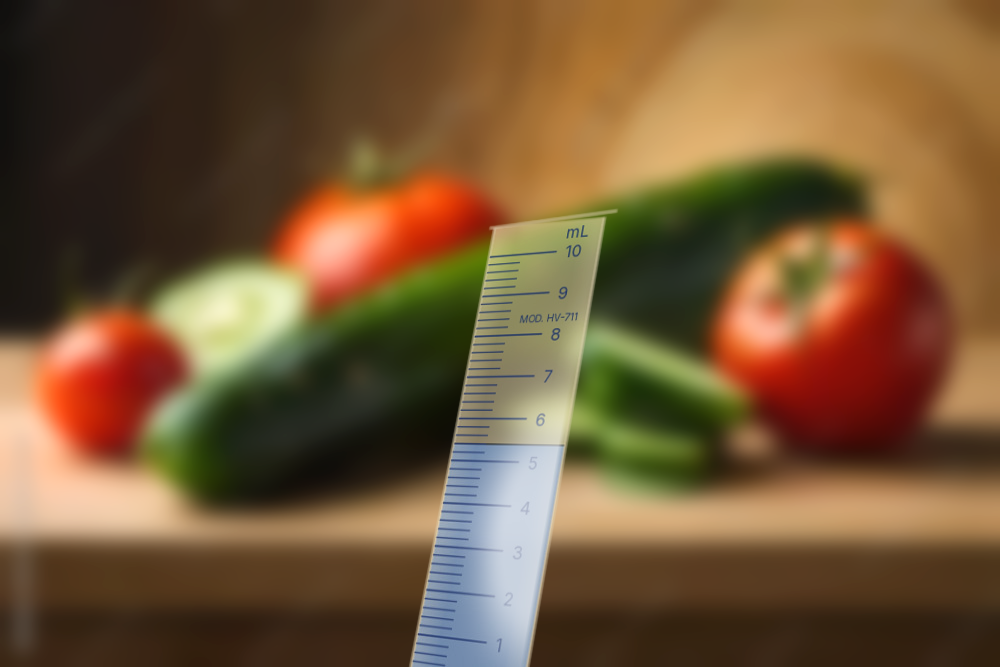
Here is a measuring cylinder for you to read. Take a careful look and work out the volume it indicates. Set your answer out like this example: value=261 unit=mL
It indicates value=5.4 unit=mL
